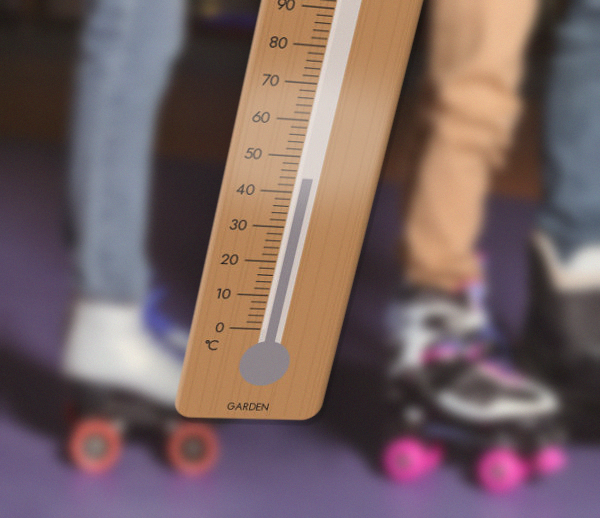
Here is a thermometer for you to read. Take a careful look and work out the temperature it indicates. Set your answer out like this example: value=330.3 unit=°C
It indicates value=44 unit=°C
